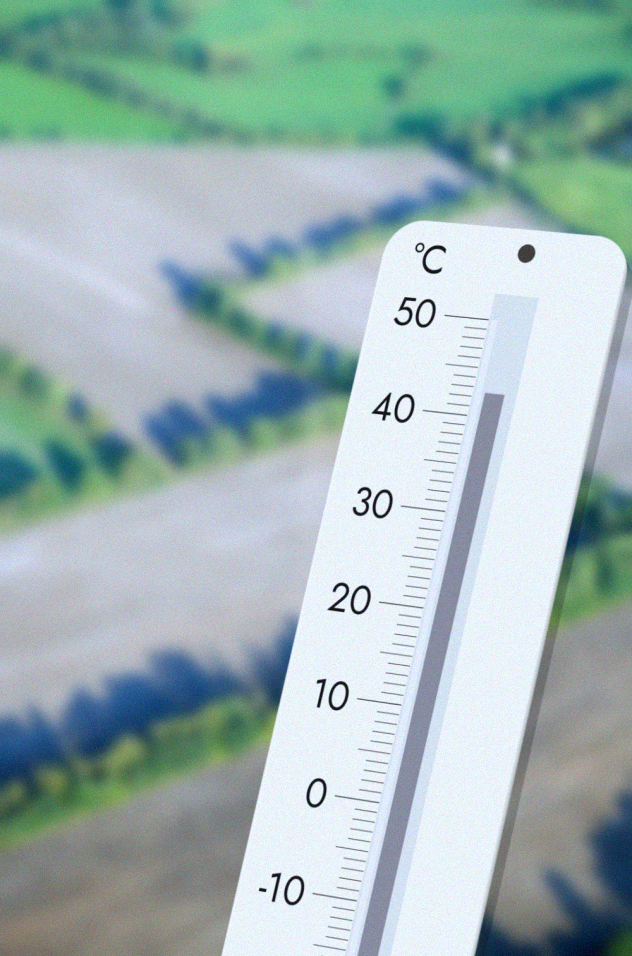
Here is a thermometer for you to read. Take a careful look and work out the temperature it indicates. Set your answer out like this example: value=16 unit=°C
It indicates value=42.5 unit=°C
